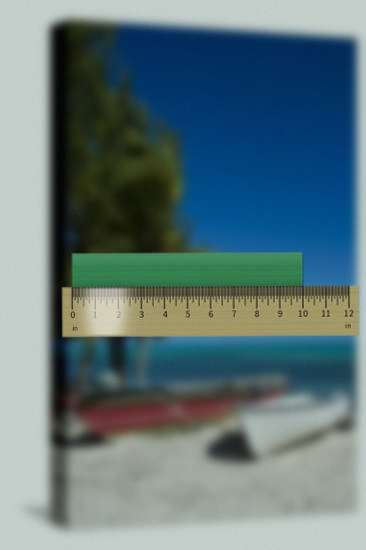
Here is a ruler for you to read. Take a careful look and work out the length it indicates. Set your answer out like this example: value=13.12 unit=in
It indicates value=10 unit=in
